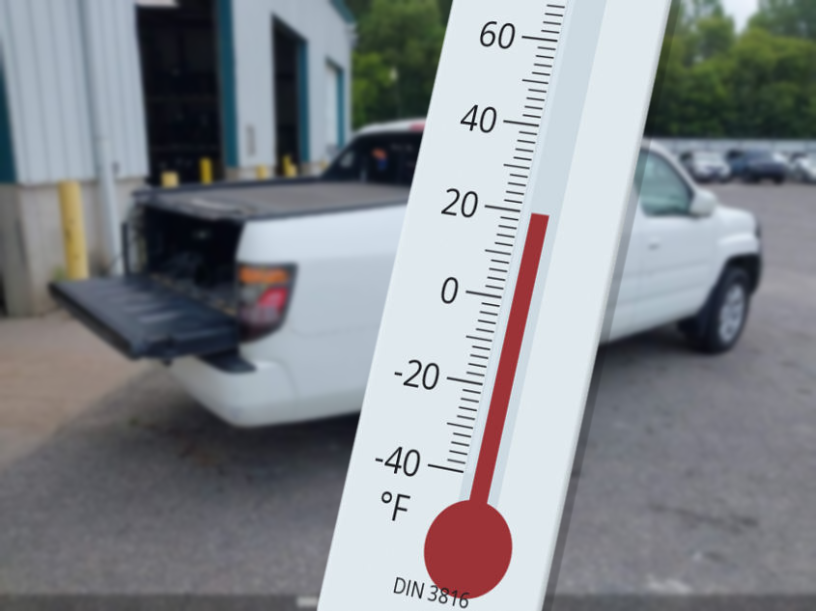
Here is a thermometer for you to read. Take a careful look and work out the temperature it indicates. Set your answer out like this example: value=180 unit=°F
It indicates value=20 unit=°F
